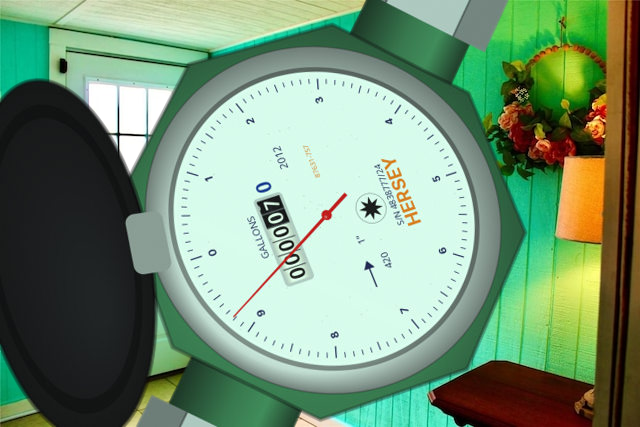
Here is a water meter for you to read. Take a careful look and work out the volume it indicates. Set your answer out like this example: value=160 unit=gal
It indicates value=69.2 unit=gal
